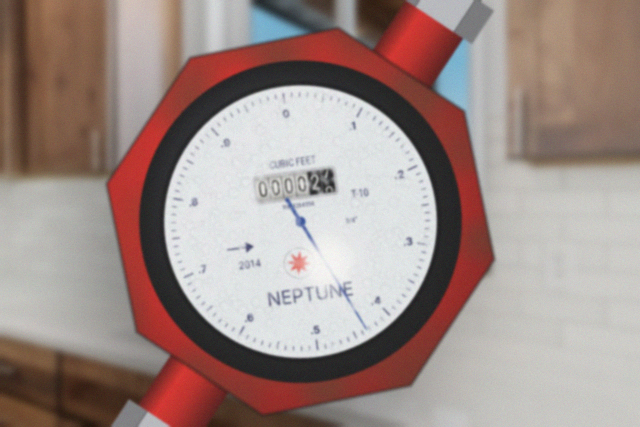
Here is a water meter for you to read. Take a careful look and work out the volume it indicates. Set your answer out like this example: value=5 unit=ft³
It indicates value=27.43 unit=ft³
